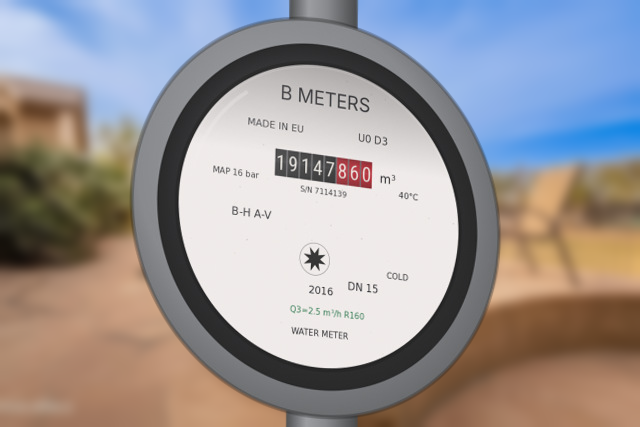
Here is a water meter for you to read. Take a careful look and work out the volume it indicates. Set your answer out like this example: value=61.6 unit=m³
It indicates value=19147.860 unit=m³
